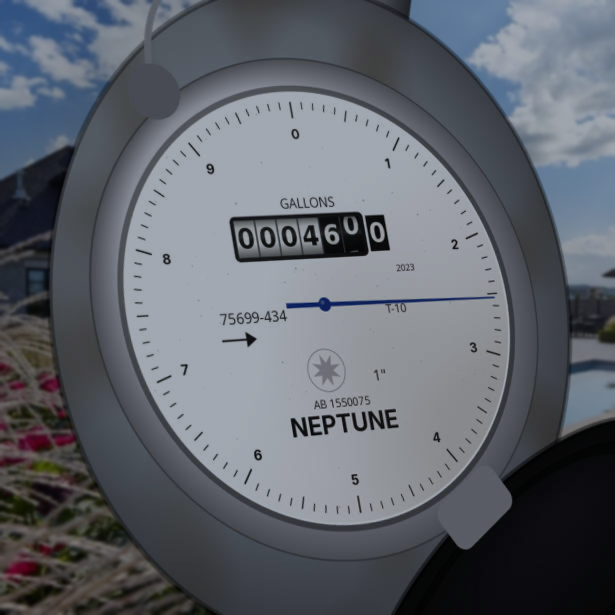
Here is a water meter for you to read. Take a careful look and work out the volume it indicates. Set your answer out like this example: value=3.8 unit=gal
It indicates value=4602.5 unit=gal
